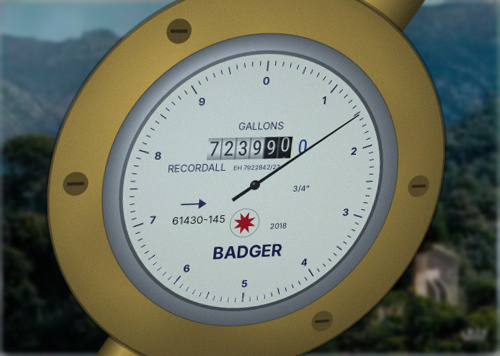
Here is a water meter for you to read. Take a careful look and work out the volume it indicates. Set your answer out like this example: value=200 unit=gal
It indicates value=7239901.5 unit=gal
